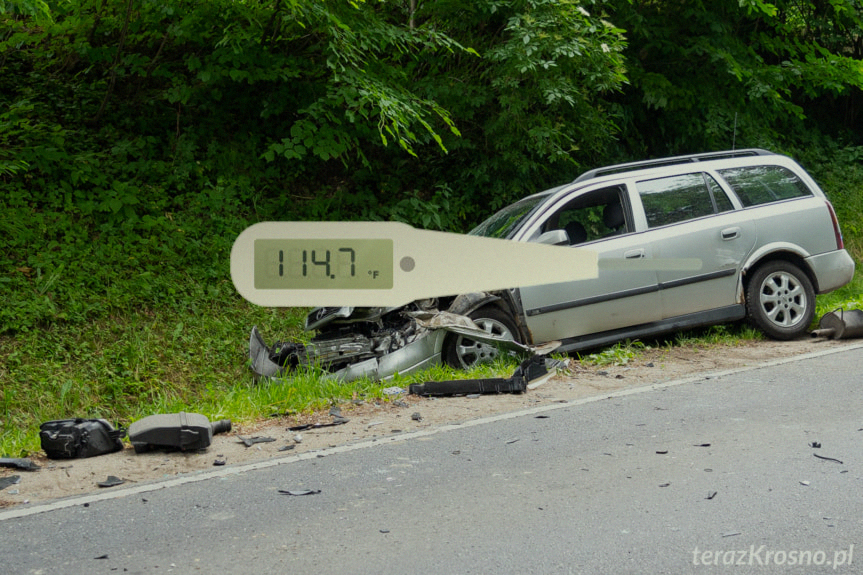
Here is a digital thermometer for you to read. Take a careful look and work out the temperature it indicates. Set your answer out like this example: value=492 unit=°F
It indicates value=114.7 unit=°F
